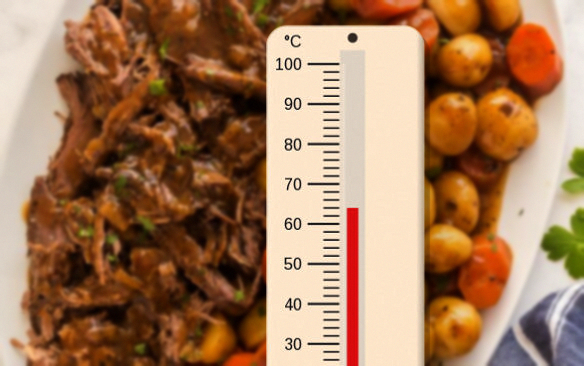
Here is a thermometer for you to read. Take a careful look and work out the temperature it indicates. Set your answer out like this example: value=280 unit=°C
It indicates value=64 unit=°C
